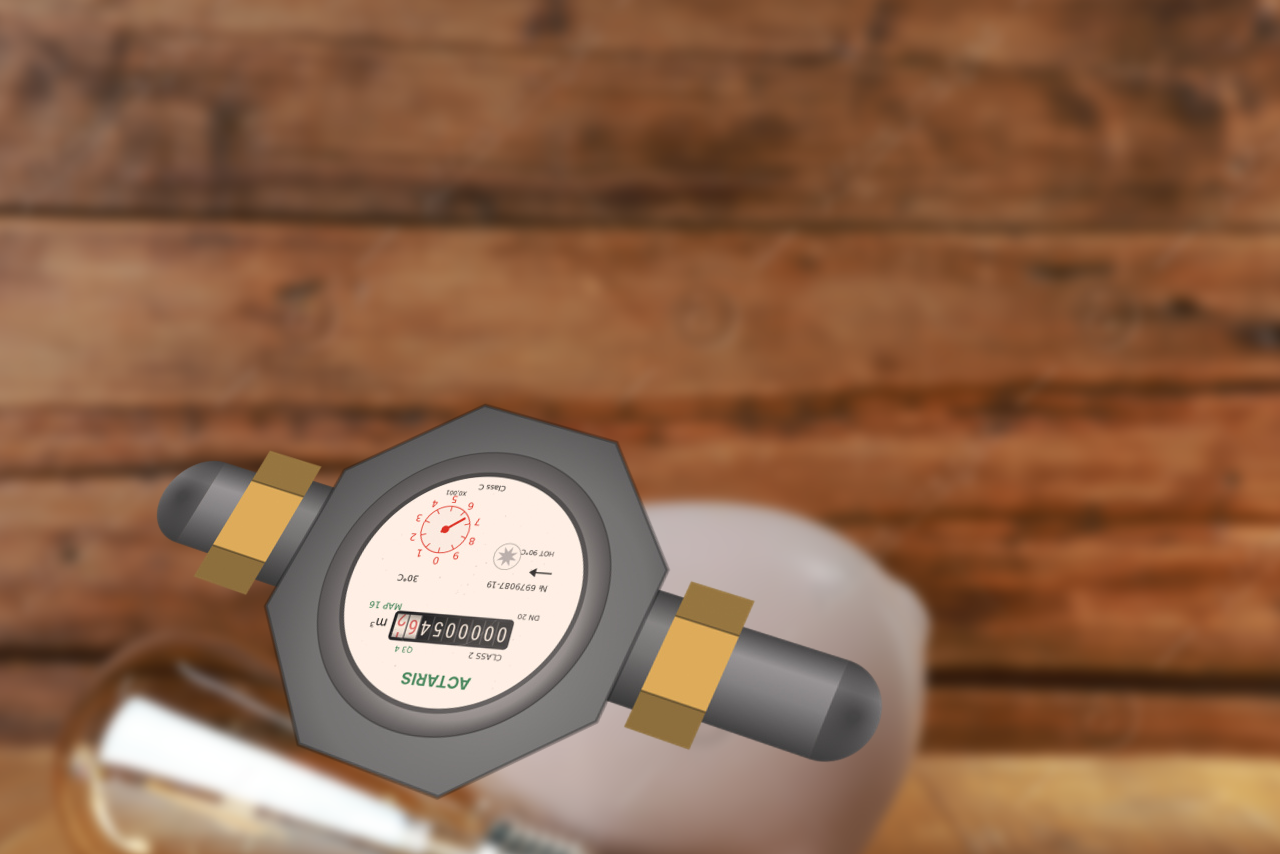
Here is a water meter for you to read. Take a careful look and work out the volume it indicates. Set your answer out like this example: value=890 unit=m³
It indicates value=54.616 unit=m³
